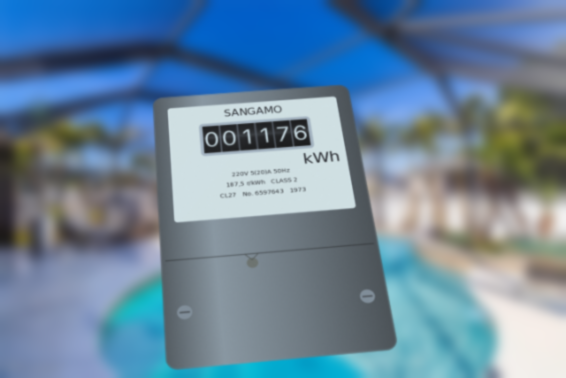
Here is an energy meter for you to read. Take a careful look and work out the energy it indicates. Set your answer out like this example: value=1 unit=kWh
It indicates value=1176 unit=kWh
